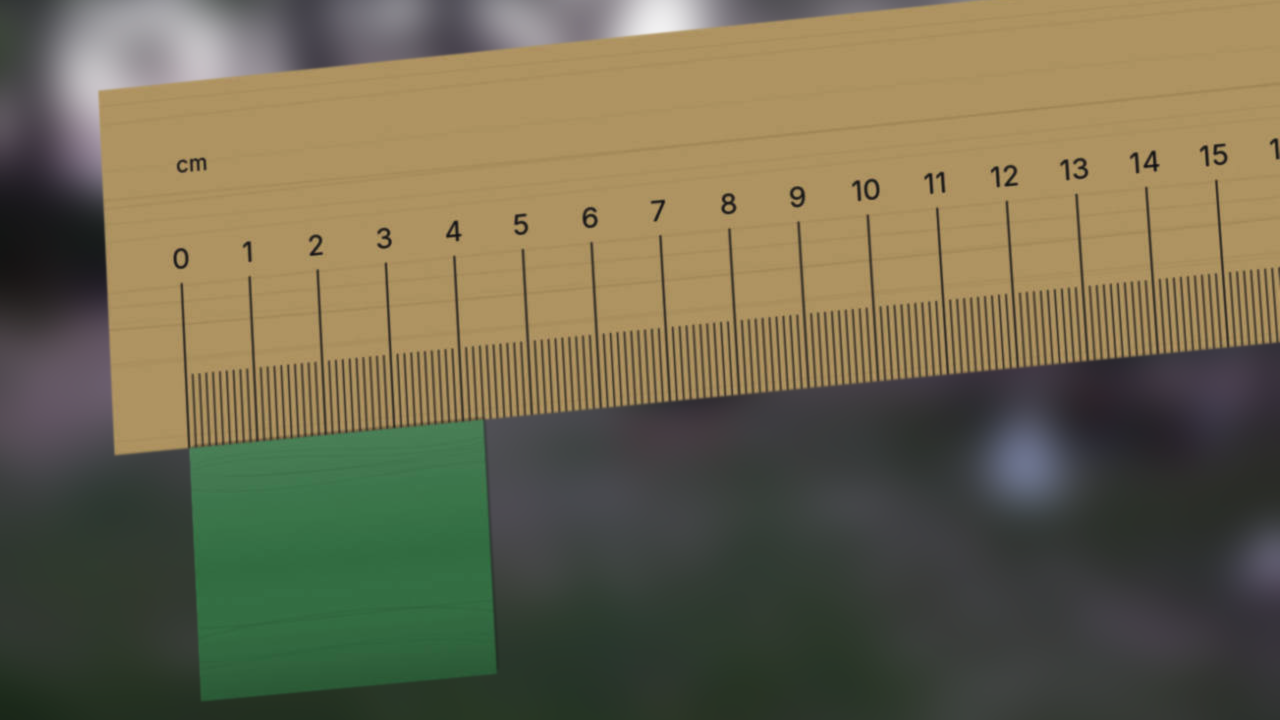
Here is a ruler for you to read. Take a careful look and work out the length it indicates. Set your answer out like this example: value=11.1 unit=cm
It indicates value=4.3 unit=cm
